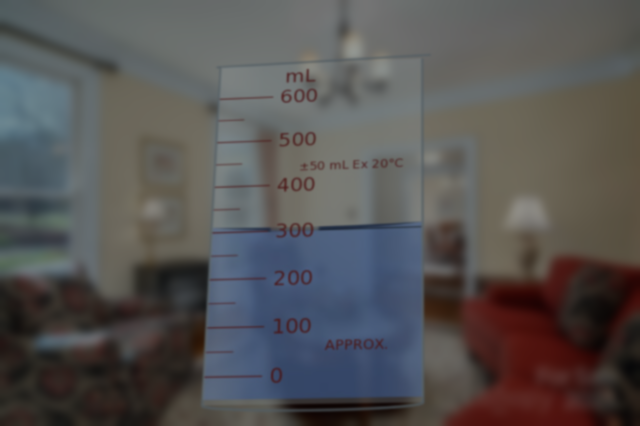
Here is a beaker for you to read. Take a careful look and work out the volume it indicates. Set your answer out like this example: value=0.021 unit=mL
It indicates value=300 unit=mL
